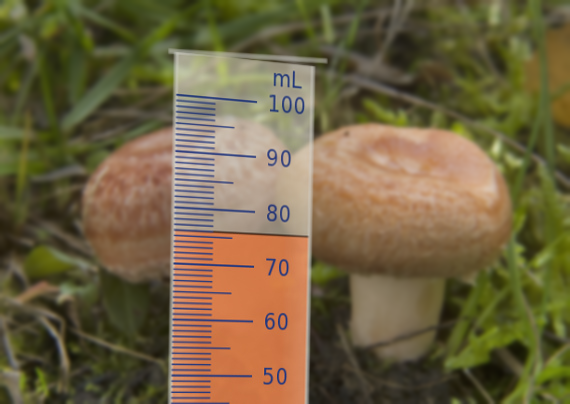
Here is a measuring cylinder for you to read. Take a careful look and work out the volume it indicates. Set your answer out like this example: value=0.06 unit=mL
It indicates value=76 unit=mL
